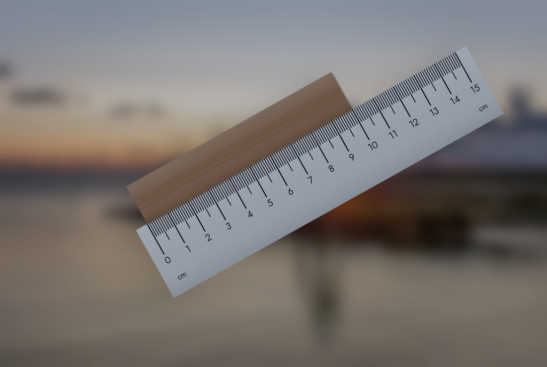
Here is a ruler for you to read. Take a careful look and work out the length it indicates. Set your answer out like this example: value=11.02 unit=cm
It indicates value=10 unit=cm
